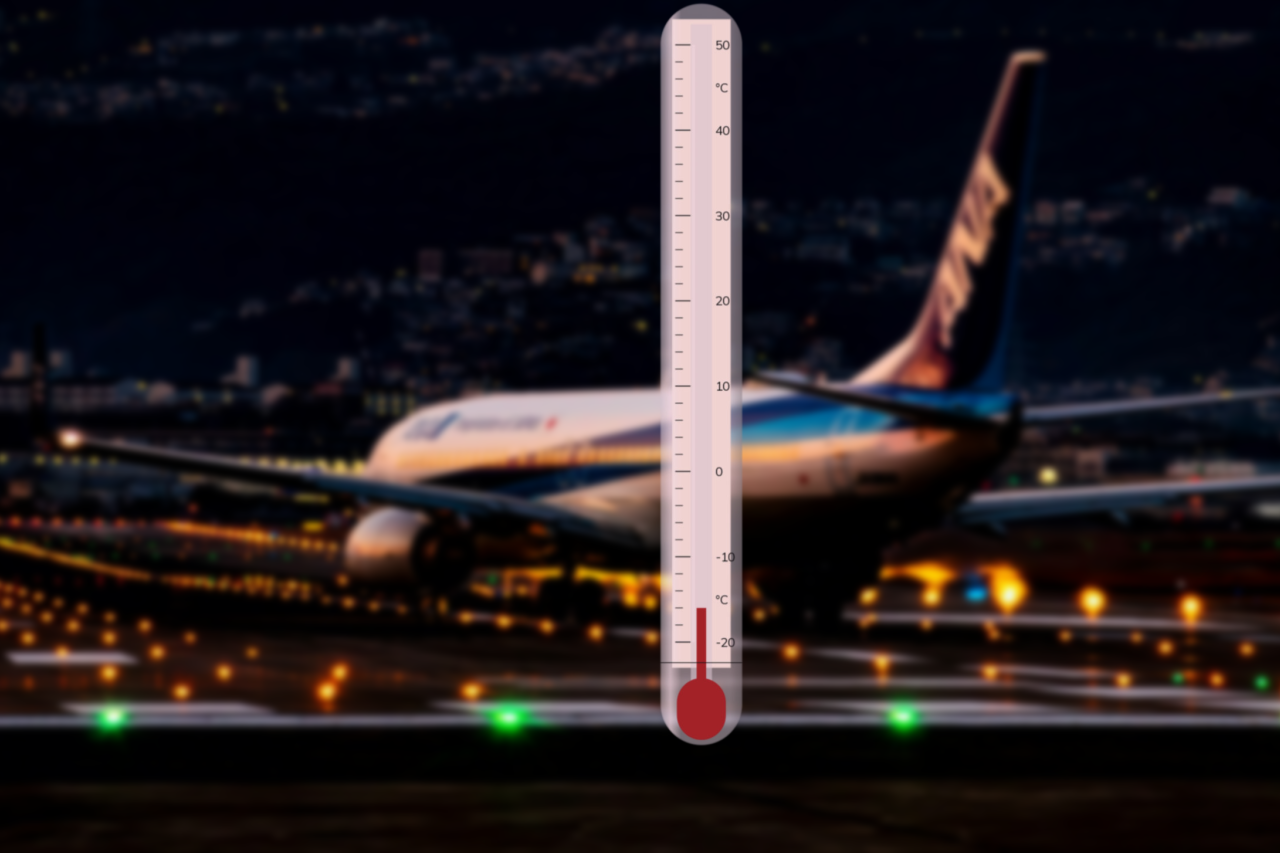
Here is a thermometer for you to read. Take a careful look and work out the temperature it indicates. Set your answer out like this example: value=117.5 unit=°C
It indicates value=-16 unit=°C
